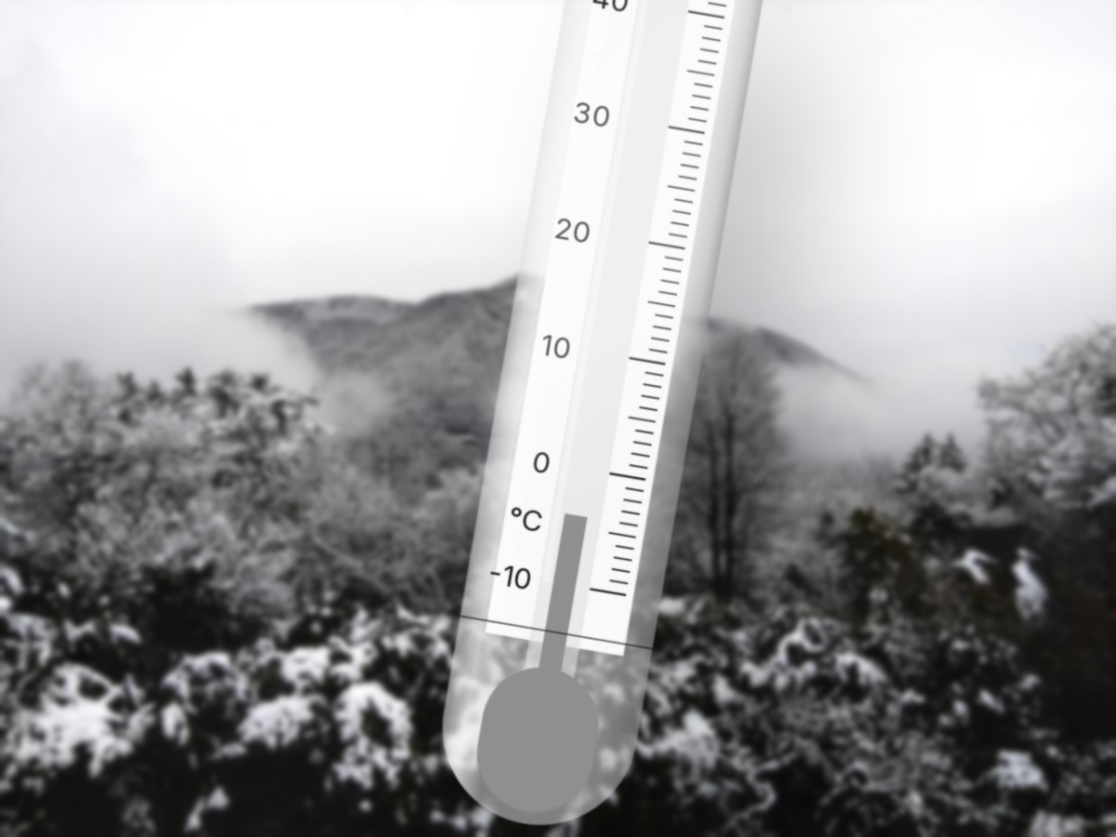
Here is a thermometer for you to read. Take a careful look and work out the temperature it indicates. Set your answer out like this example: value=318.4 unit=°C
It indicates value=-4 unit=°C
